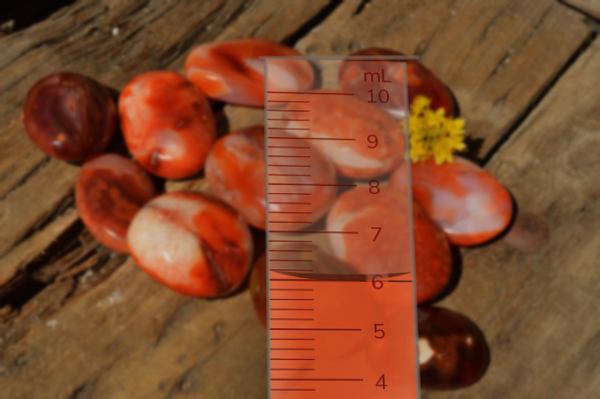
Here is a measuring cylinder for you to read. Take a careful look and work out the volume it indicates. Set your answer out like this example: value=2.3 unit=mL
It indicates value=6 unit=mL
